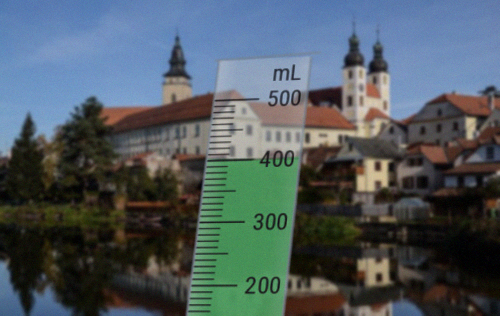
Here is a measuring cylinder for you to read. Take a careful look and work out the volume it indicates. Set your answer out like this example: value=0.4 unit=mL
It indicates value=400 unit=mL
